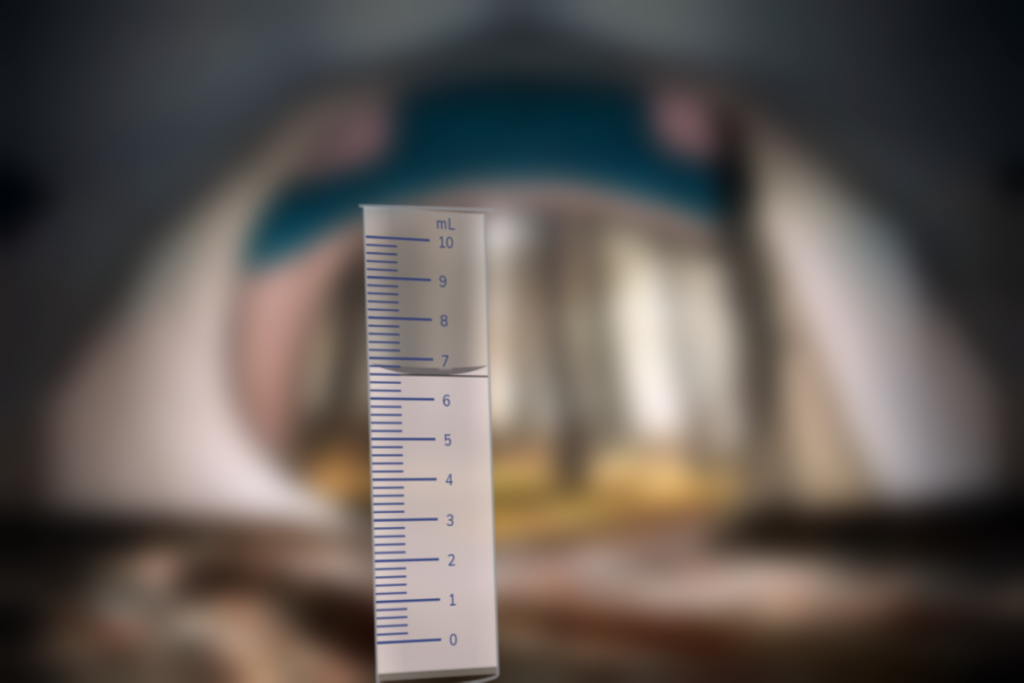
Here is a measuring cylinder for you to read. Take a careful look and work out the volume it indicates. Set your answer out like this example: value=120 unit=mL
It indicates value=6.6 unit=mL
